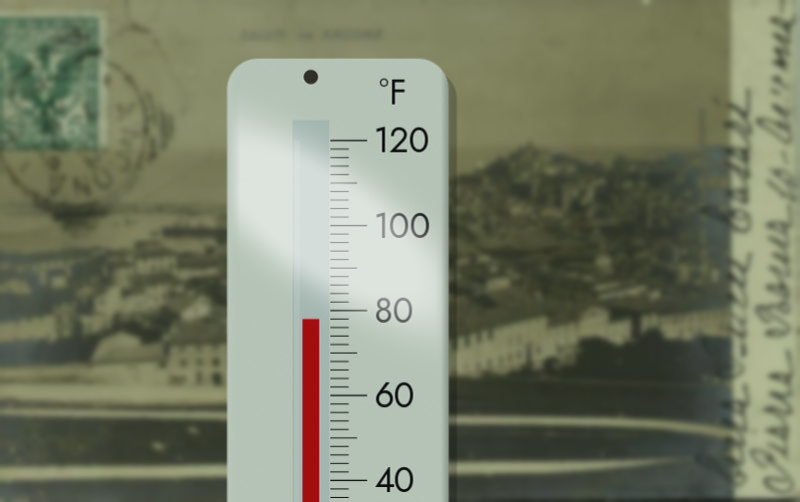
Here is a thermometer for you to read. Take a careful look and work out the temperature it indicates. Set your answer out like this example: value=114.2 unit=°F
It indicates value=78 unit=°F
